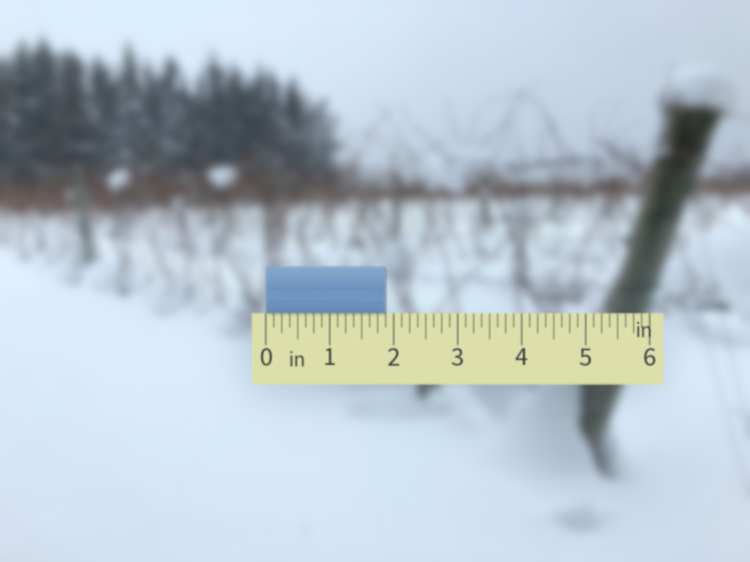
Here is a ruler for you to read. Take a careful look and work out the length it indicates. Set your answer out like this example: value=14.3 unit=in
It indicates value=1.875 unit=in
